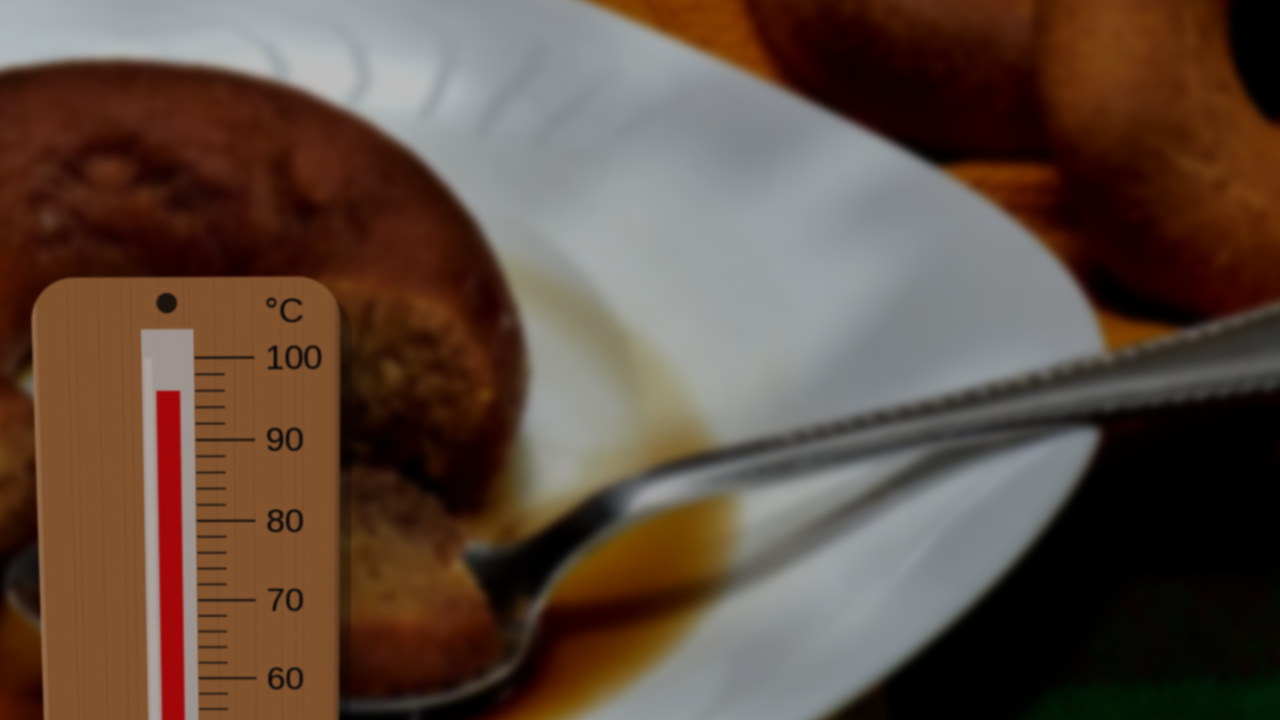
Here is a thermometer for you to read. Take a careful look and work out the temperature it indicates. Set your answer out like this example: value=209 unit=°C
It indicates value=96 unit=°C
